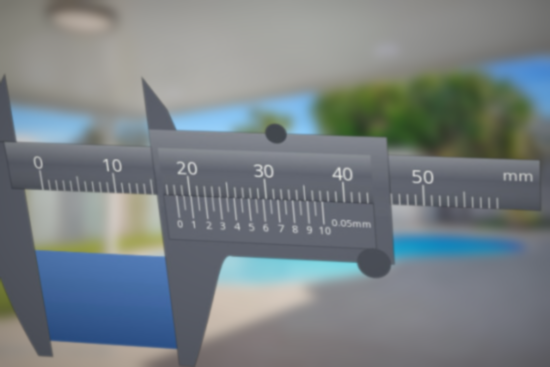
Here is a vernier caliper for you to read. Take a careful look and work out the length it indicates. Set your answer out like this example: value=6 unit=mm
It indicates value=18.2 unit=mm
